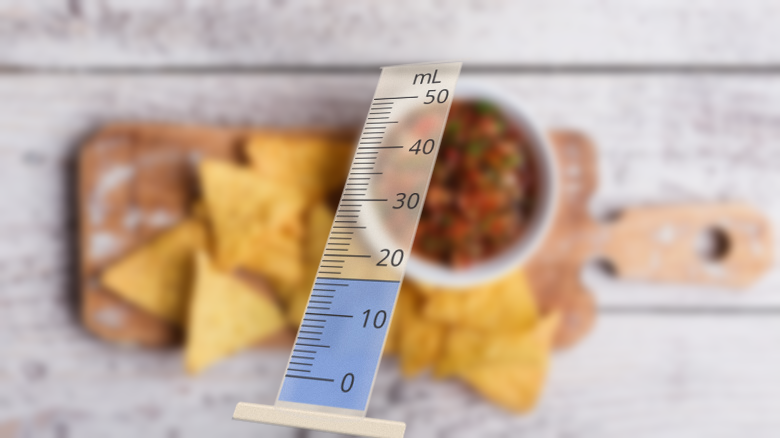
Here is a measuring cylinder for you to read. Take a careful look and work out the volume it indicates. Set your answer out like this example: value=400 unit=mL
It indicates value=16 unit=mL
